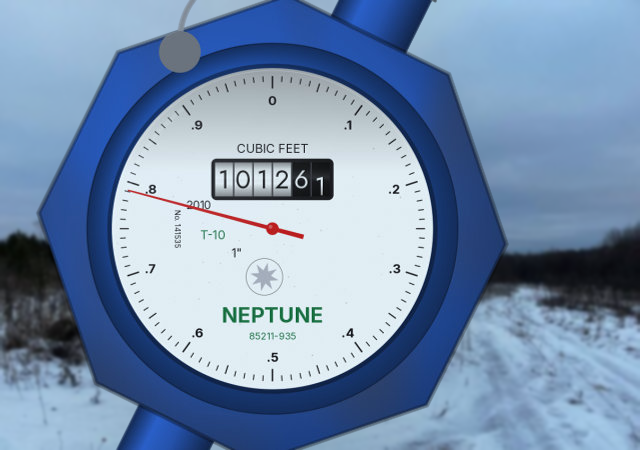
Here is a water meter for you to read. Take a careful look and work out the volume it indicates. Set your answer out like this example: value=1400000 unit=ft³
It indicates value=101260.79 unit=ft³
